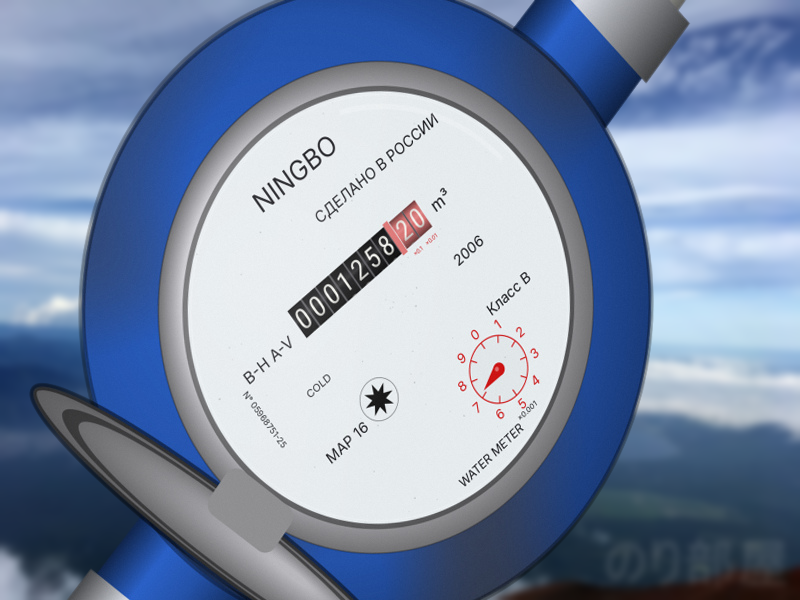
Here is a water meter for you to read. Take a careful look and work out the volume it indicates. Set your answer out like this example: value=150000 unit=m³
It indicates value=1258.207 unit=m³
